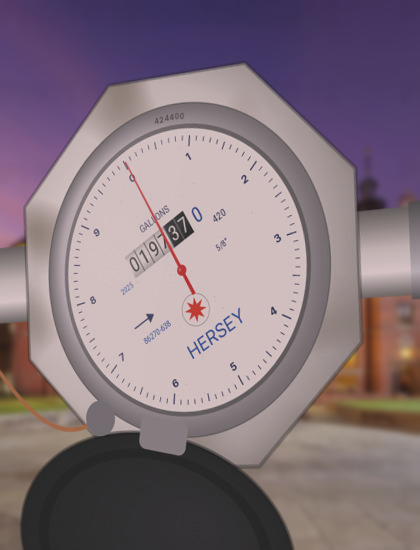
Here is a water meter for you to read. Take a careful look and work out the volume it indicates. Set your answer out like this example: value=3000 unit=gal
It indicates value=197370.0 unit=gal
